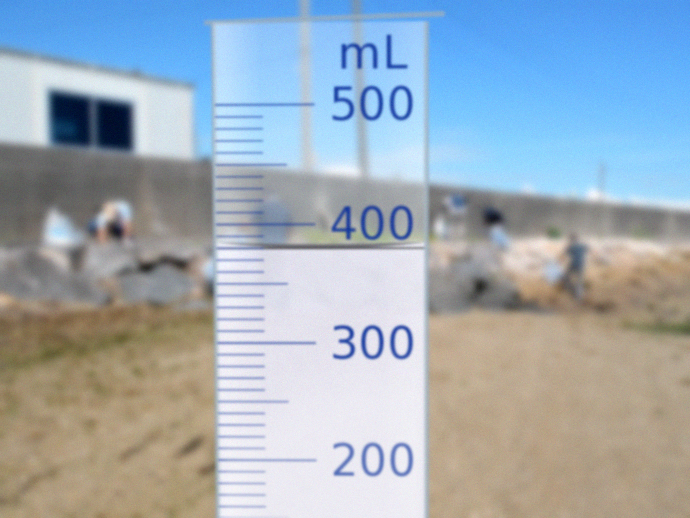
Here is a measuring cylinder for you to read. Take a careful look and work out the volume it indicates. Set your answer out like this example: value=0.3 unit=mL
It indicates value=380 unit=mL
